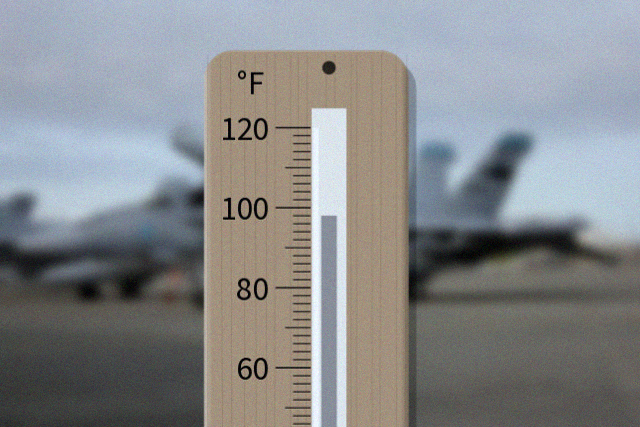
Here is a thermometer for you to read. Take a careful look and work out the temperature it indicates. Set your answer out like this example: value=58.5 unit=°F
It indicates value=98 unit=°F
